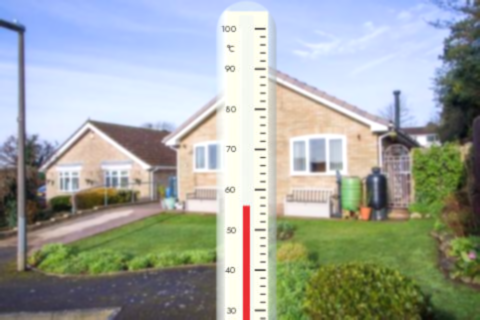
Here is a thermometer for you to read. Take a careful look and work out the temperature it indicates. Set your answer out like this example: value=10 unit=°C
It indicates value=56 unit=°C
